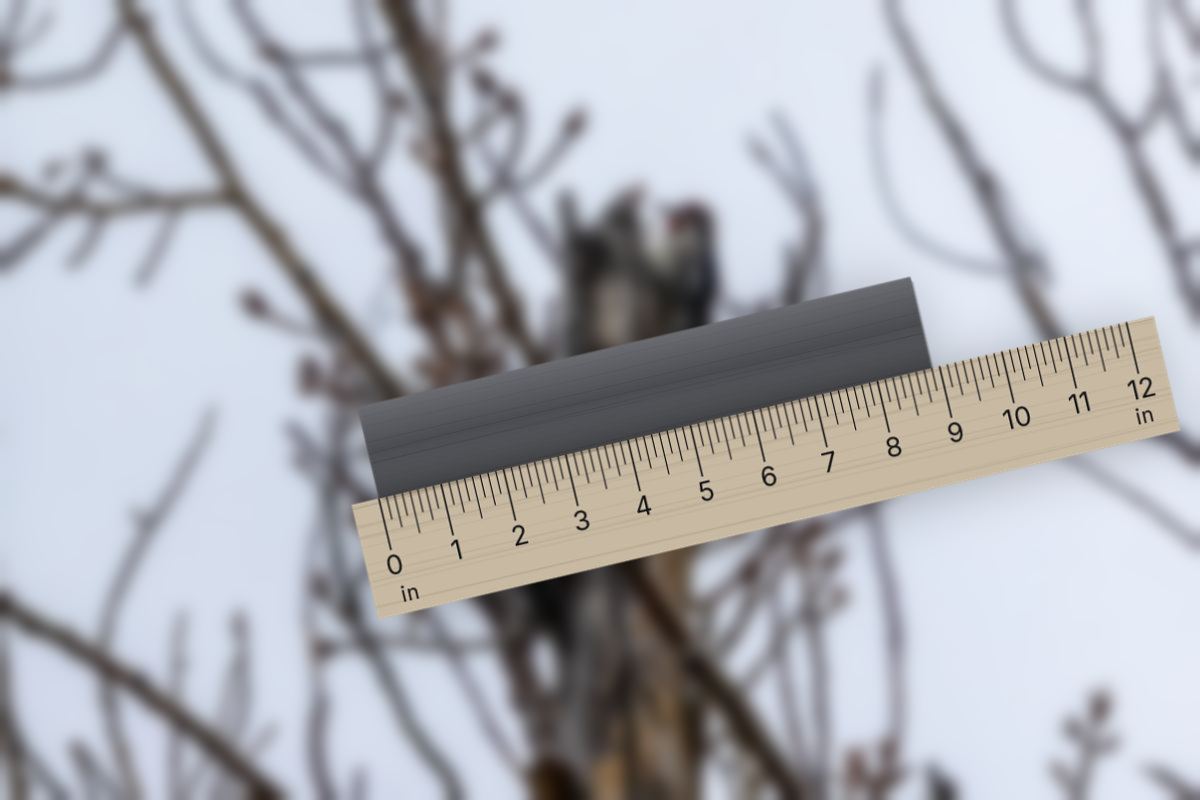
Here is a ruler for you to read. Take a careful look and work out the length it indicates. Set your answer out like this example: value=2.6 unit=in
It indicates value=8.875 unit=in
